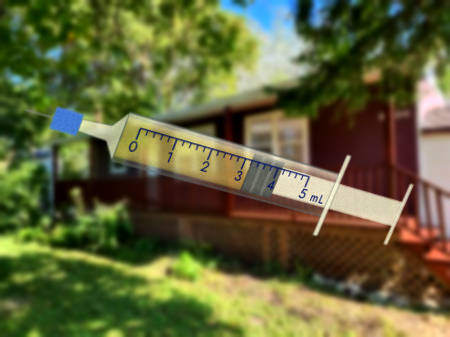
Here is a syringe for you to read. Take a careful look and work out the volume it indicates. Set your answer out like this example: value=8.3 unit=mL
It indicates value=3.2 unit=mL
